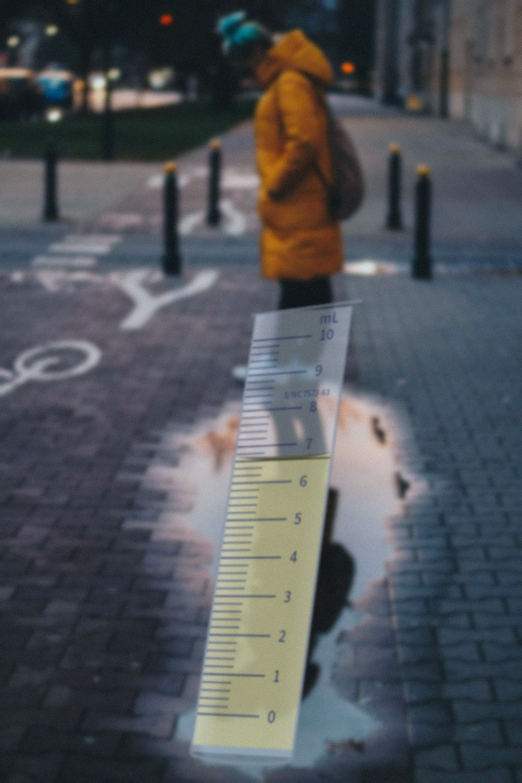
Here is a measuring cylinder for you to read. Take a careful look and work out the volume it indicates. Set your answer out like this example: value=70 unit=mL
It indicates value=6.6 unit=mL
